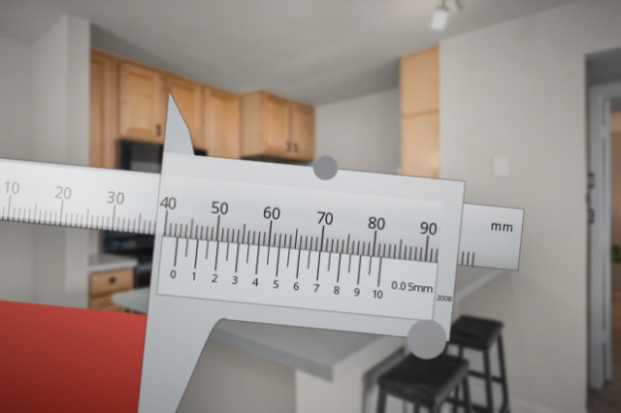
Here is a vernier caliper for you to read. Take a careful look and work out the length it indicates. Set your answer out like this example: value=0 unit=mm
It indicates value=42.5 unit=mm
